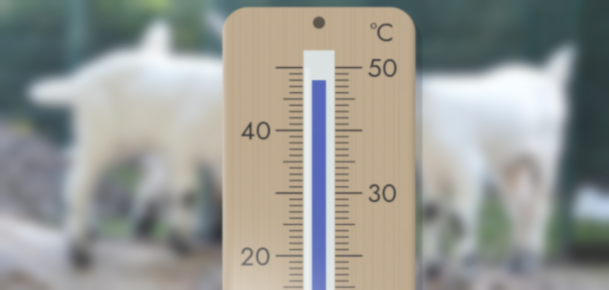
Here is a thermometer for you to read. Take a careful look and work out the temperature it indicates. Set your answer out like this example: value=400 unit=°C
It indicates value=48 unit=°C
